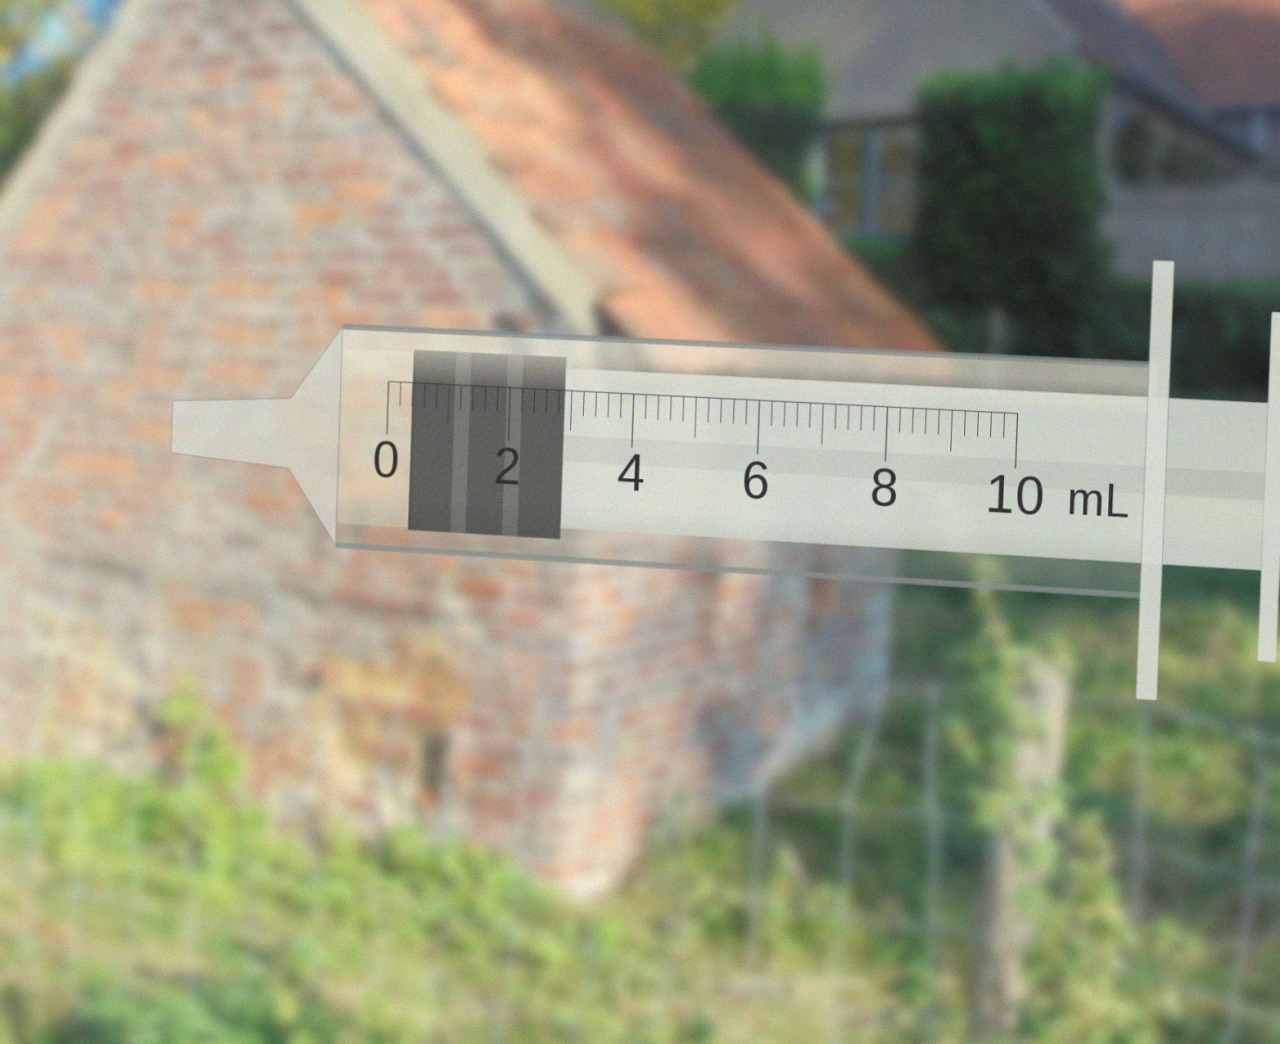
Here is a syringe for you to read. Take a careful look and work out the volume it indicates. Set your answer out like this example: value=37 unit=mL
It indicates value=0.4 unit=mL
